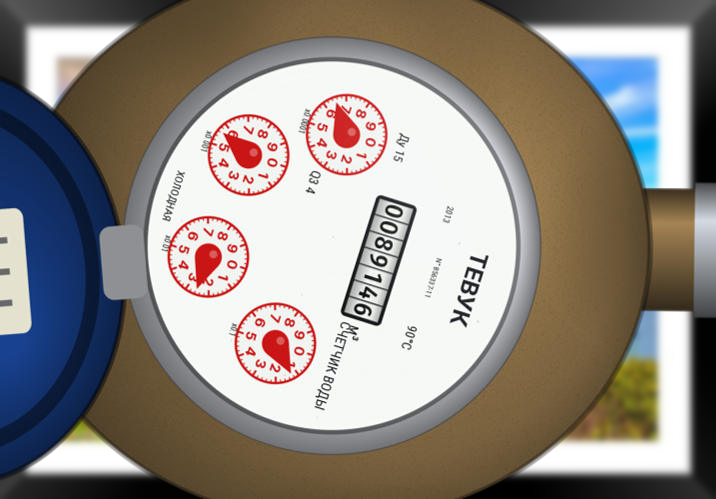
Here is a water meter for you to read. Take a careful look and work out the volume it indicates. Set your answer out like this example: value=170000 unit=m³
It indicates value=89146.1256 unit=m³
